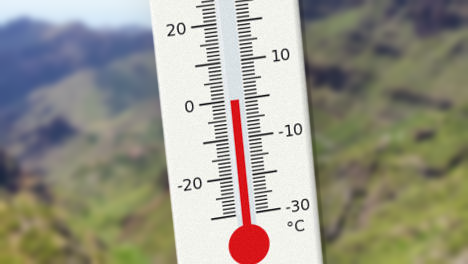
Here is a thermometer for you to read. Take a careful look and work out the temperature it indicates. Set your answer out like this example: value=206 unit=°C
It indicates value=0 unit=°C
